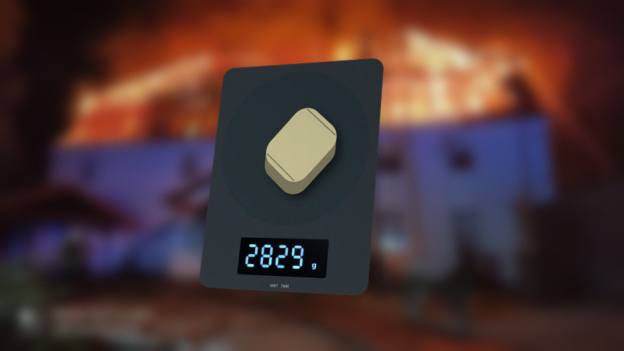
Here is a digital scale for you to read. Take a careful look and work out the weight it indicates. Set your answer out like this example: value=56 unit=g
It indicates value=2829 unit=g
